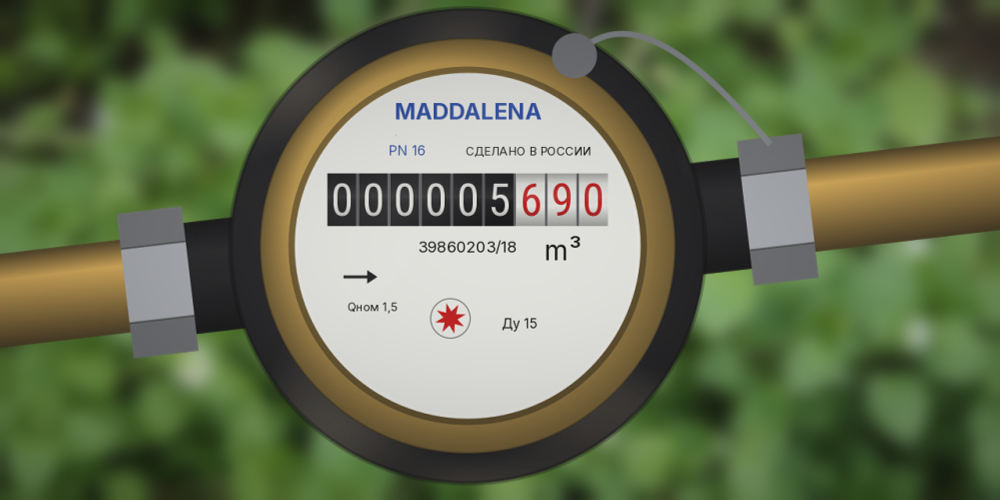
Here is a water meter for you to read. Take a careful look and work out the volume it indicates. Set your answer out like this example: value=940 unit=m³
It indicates value=5.690 unit=m³
